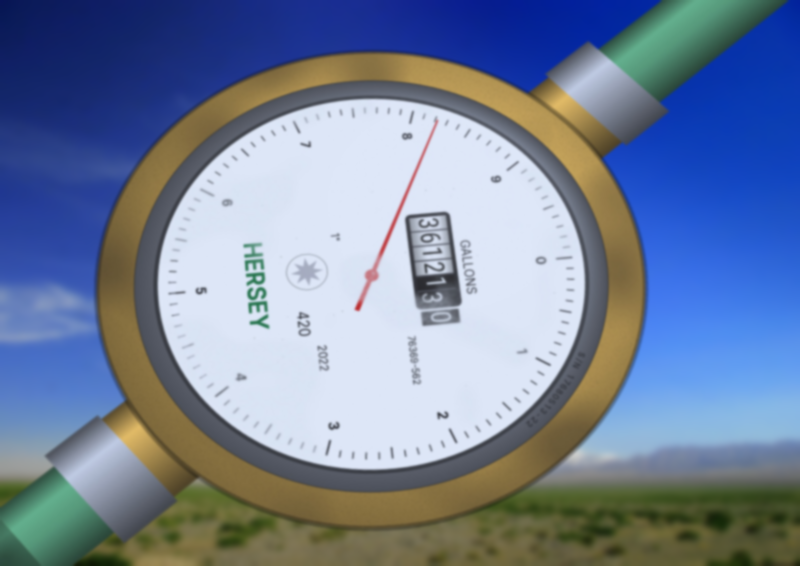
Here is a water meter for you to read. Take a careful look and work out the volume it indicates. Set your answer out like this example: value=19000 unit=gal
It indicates value=3612128.2 unit=gal
